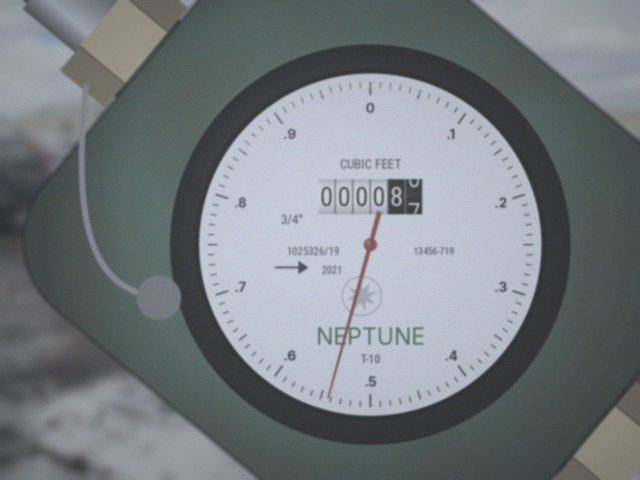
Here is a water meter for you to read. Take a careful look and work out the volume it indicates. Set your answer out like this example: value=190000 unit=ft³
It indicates value=86.54 unit=ft³
